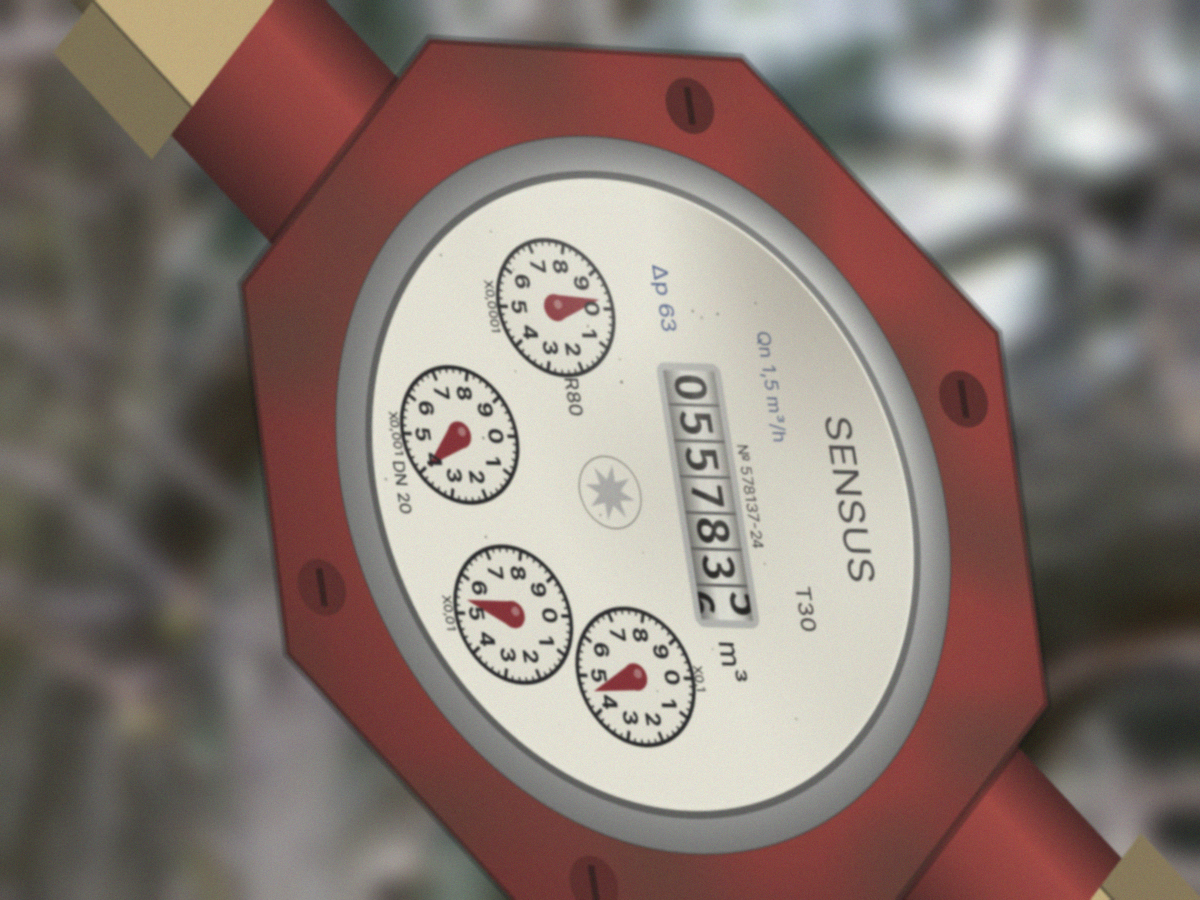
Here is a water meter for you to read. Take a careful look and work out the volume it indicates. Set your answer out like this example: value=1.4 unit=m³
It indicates value=557835.4539 unit=m³
